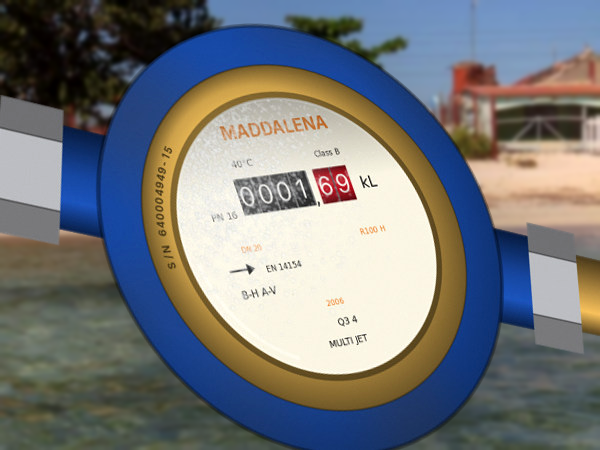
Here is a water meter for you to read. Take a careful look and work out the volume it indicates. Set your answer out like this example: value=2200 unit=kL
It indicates value=1.69 unit=kL
